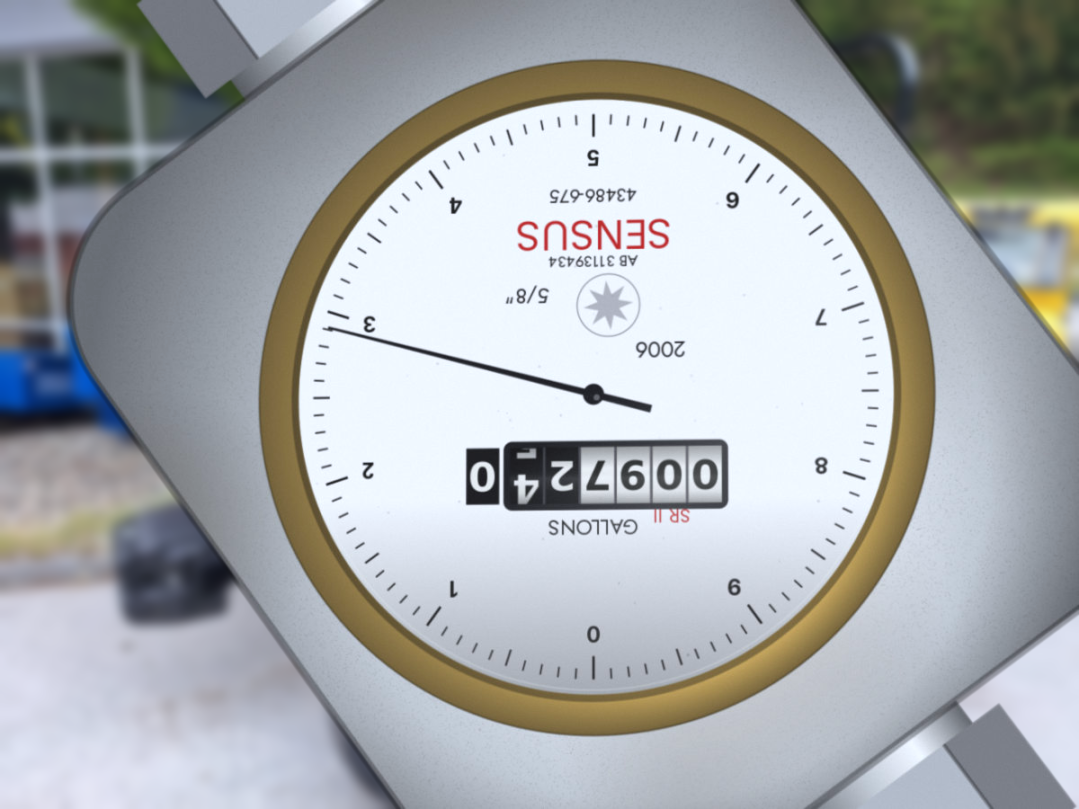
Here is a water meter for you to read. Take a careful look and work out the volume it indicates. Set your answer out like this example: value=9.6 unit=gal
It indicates value=97242.9 unit=gal
